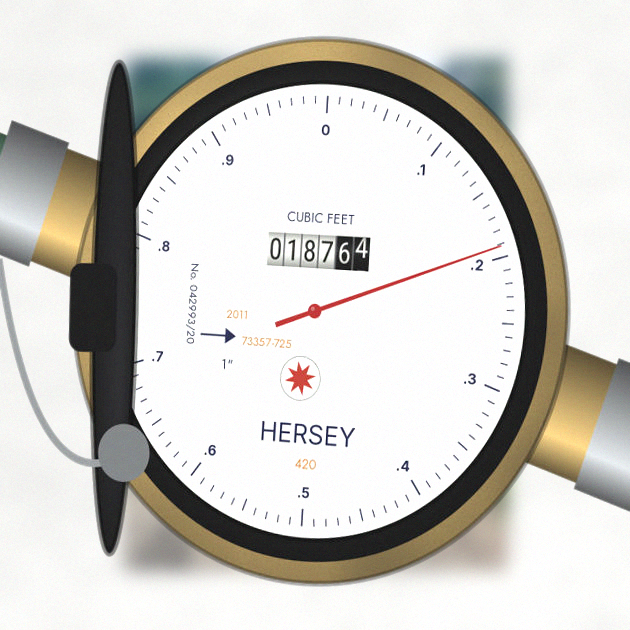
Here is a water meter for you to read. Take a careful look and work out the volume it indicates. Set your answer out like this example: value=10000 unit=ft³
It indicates value=18764.19 unit=ft³
